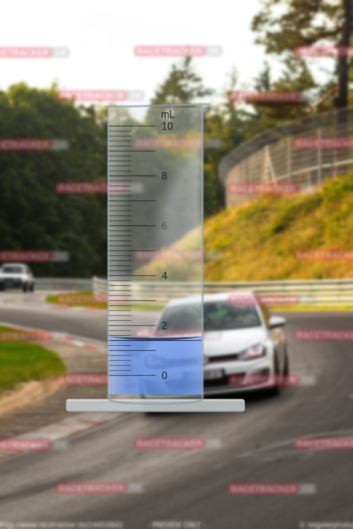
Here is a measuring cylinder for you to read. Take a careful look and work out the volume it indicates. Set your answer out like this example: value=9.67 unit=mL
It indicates value=1.4 unit=mL
